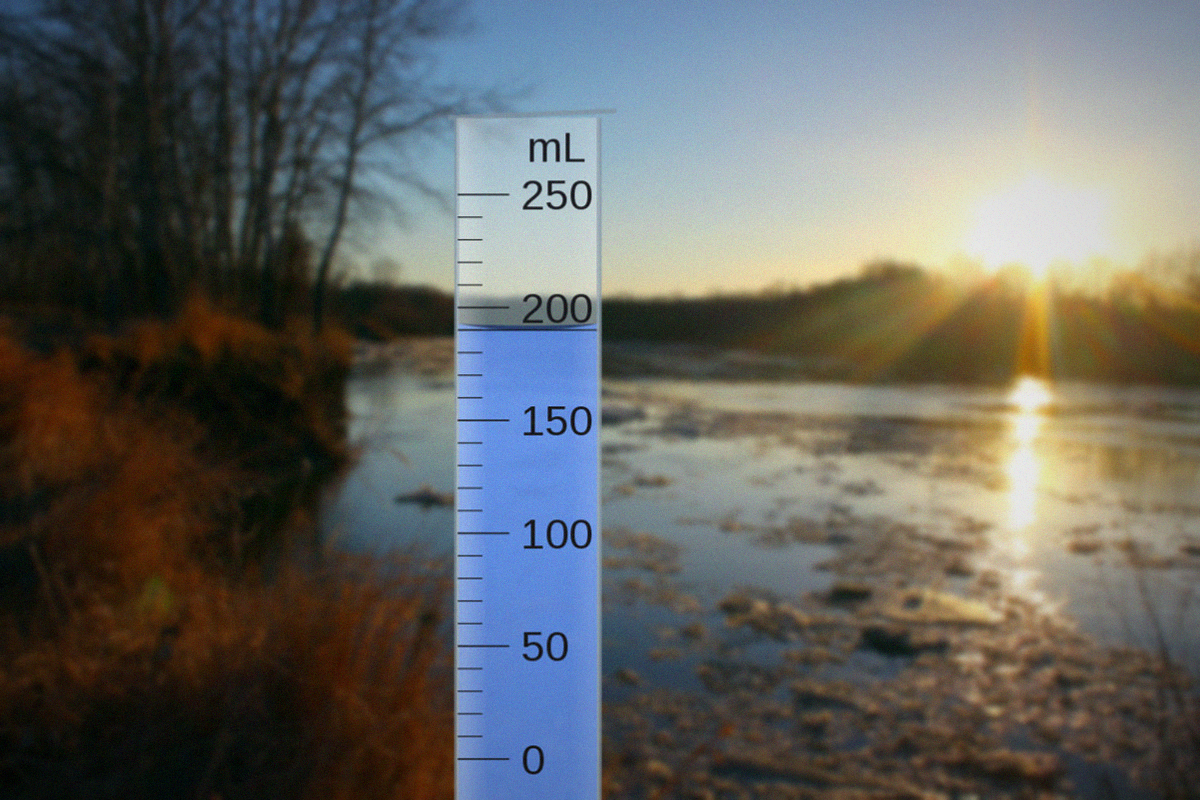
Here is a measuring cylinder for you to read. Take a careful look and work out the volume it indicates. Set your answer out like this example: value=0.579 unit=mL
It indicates value=190 unit=mL
